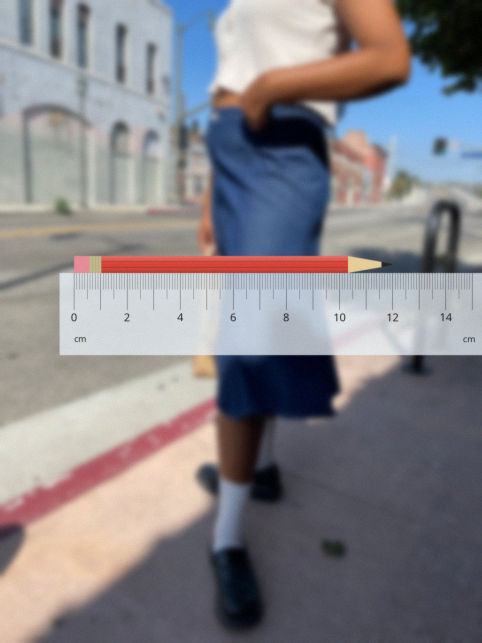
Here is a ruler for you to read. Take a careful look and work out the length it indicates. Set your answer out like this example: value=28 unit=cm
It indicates value=12 unit=cm
